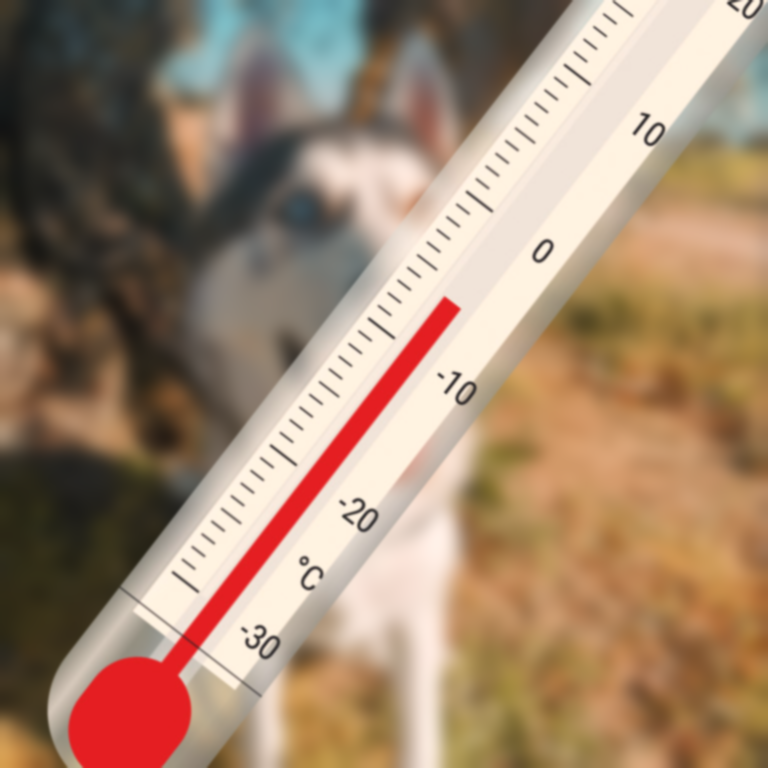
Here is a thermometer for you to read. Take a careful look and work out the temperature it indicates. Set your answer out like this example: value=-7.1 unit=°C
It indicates value=-6 unit=°C
